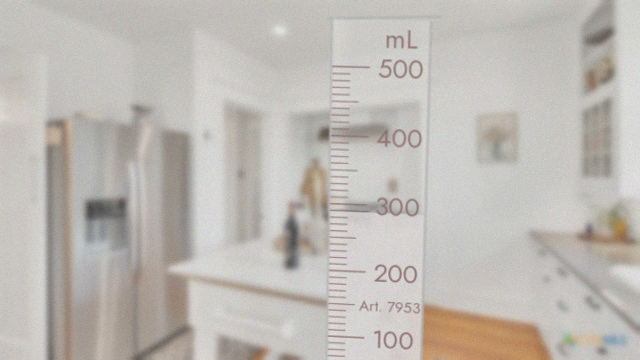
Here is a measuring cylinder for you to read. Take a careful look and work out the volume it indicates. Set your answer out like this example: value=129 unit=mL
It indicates value=290 unit=mL
